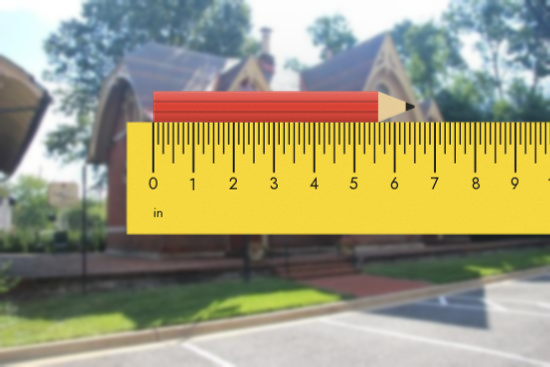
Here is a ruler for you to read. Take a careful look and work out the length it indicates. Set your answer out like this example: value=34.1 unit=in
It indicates value=6.5 unit=in
